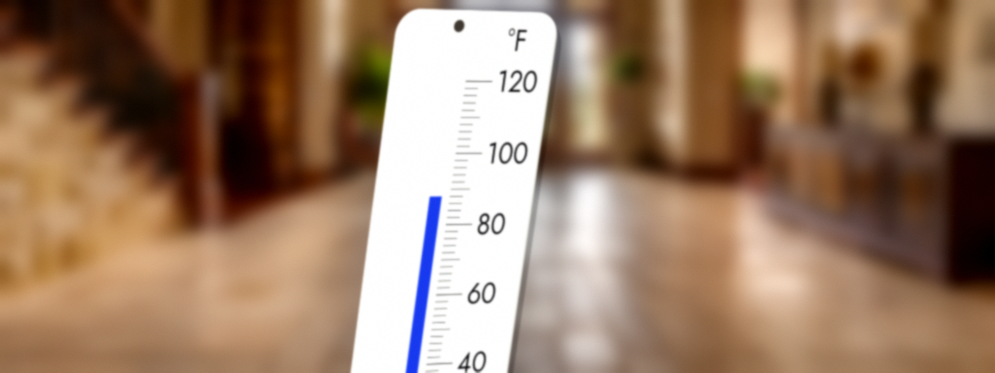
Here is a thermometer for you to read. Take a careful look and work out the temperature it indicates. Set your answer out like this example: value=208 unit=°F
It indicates value=88 unit=°F
